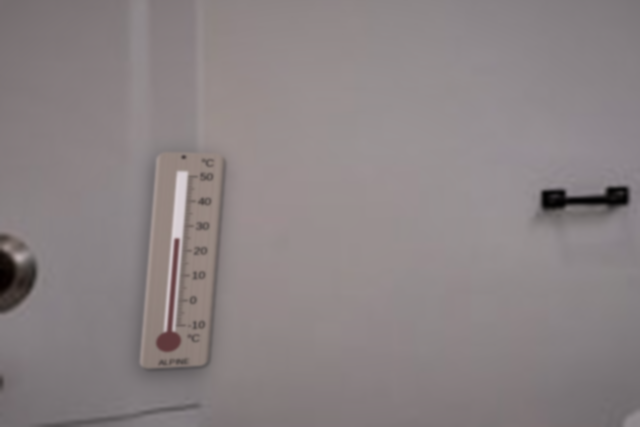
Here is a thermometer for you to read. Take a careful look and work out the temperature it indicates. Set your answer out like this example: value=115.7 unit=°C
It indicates value=25 unit=°C
